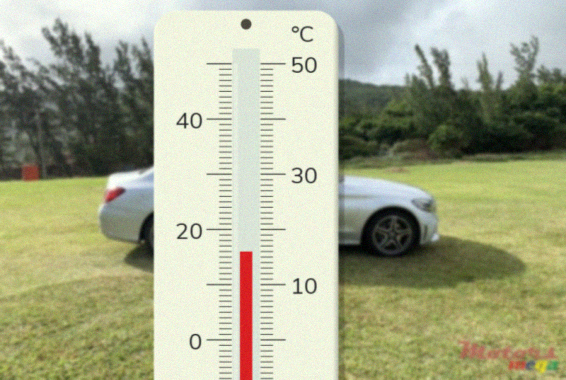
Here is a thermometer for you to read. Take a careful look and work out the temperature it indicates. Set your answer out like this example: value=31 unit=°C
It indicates value=16 unit=°C
